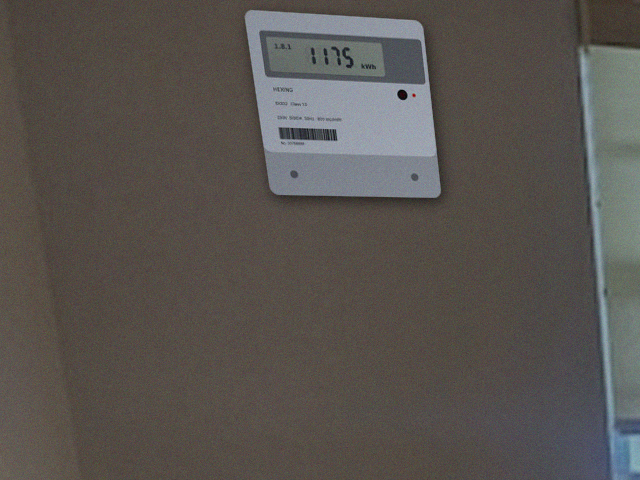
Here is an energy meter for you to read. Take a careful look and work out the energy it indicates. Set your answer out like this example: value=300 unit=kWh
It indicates value=1175 unit=kWh
